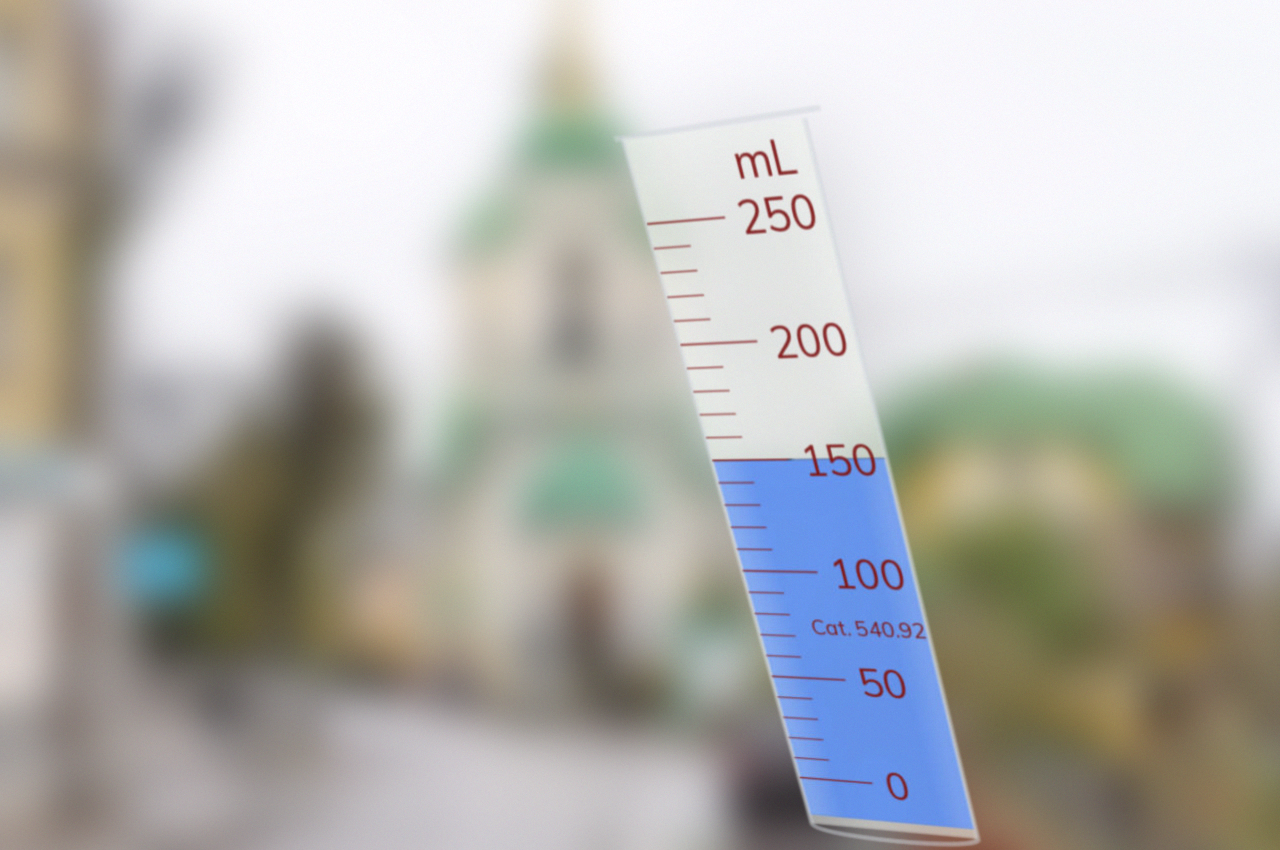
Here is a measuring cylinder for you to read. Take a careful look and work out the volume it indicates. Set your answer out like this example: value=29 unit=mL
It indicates value=150 unit=mL
